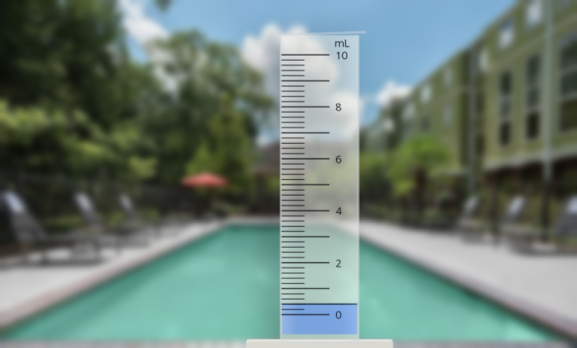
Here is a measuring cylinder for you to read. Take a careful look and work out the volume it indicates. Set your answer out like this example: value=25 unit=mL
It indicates value=0.4 unit=mL
